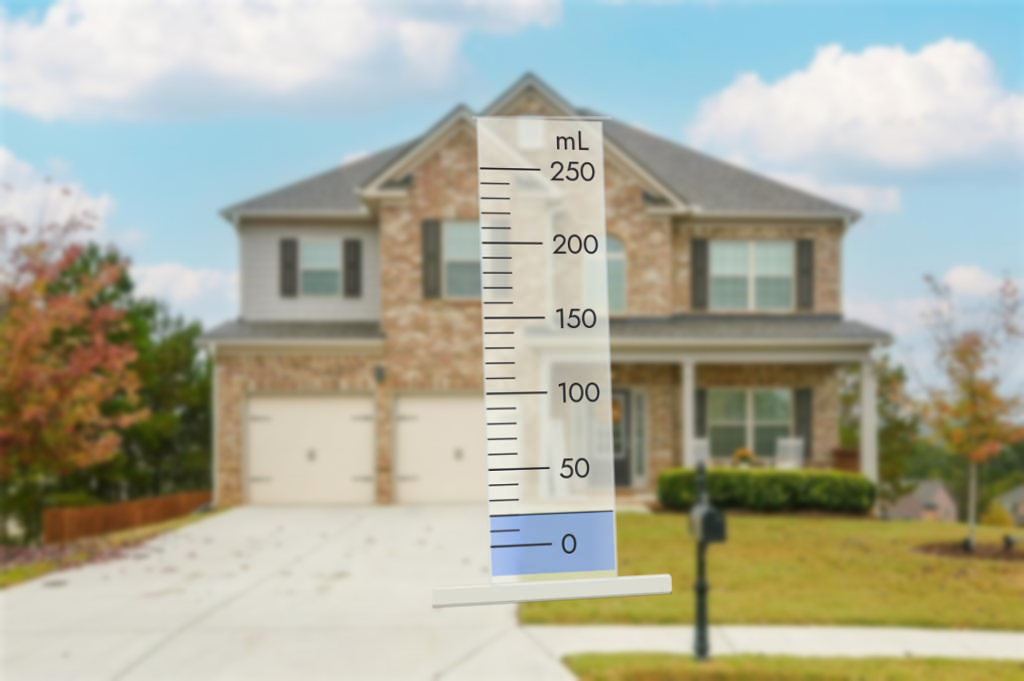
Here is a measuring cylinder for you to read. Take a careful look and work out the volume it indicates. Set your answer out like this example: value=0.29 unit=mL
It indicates value=20 unit=mL
